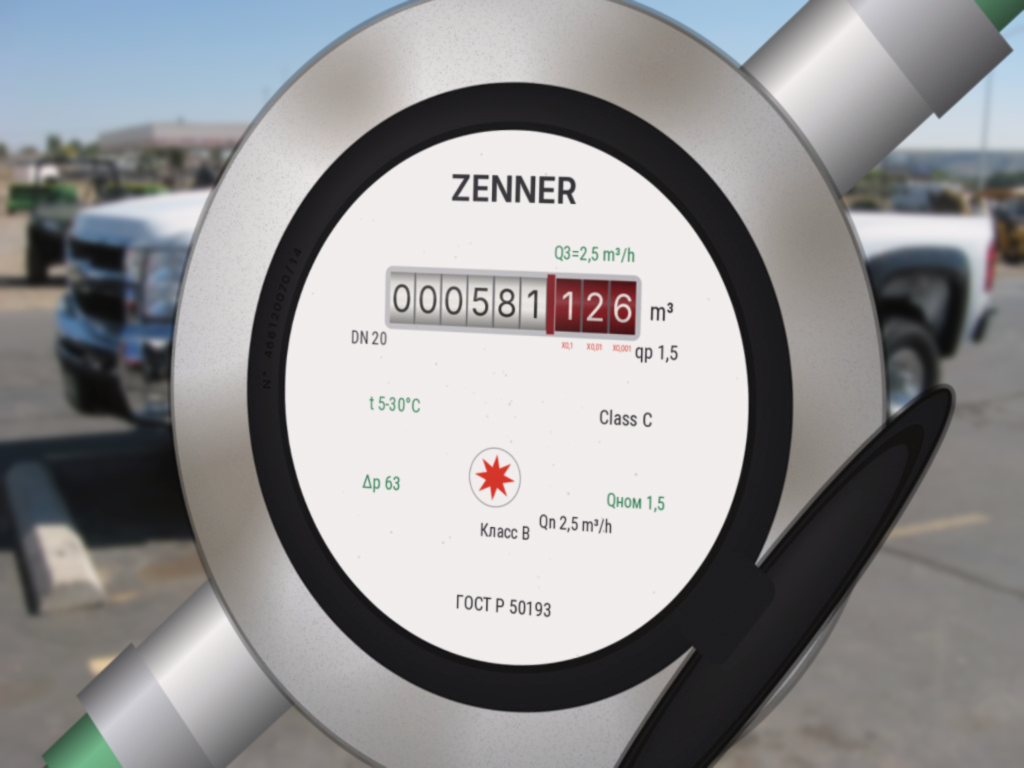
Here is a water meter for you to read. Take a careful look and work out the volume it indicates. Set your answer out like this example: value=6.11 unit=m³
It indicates value=581.126 unit=m³
